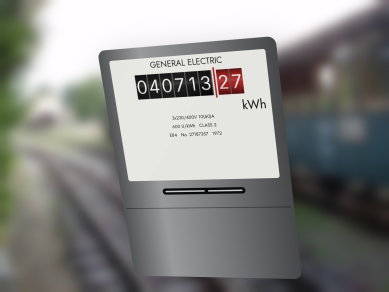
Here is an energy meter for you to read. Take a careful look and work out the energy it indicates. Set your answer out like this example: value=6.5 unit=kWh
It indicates value=40713.27 unit=kWh
